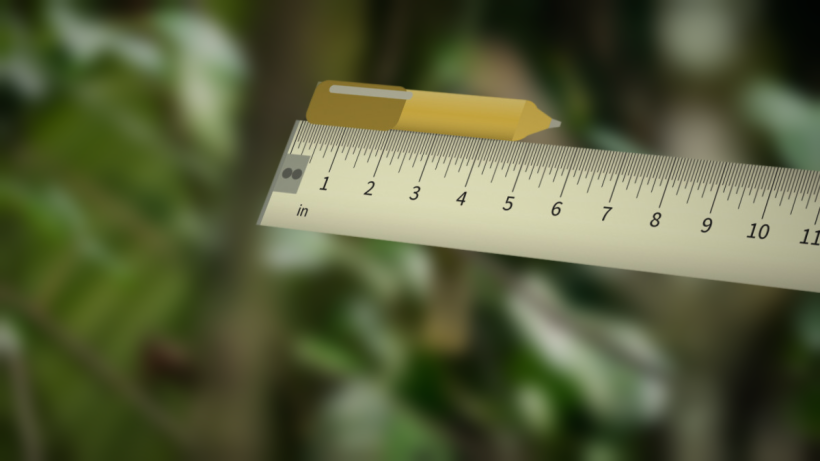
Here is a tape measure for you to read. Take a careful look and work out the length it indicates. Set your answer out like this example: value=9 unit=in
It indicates value=5.5 unit=in
